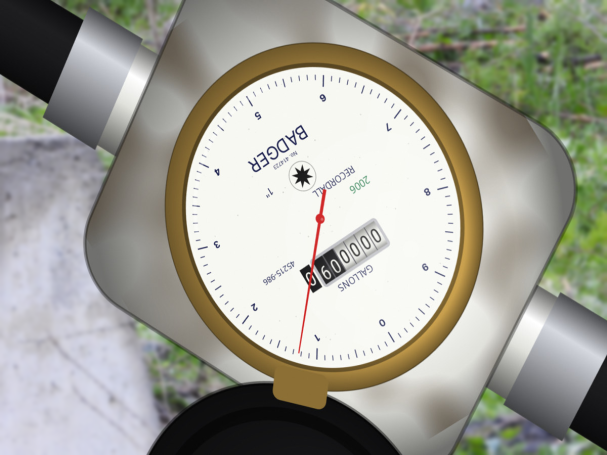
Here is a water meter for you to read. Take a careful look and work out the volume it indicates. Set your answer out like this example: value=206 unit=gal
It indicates value=91.2 unit=gal
